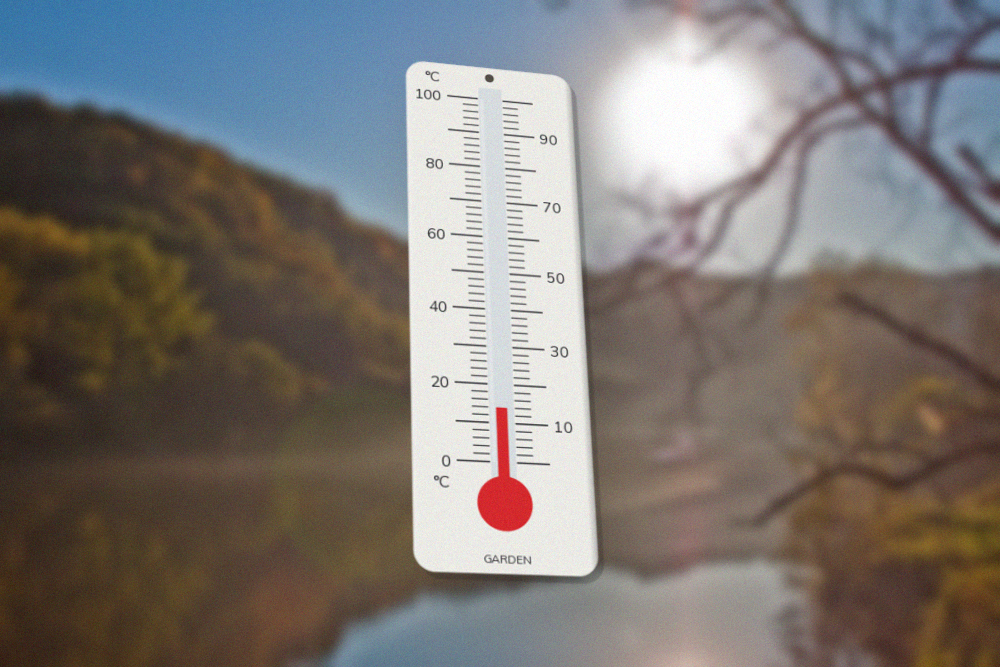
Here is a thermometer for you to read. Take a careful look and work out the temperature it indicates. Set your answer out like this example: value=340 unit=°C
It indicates value=14 unit=°C
